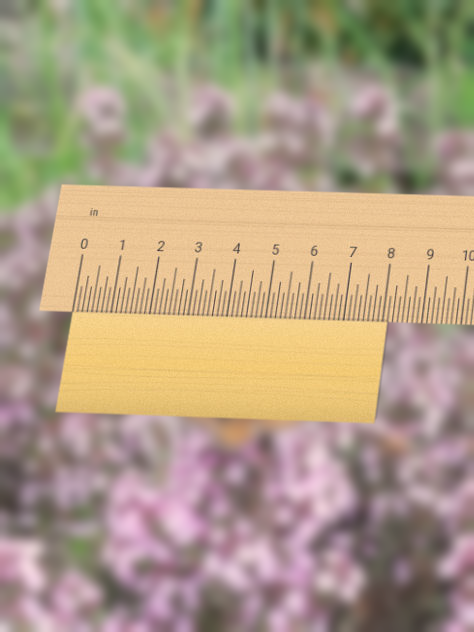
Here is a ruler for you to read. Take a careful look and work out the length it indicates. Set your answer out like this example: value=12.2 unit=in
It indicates value=8.125 unit=in
